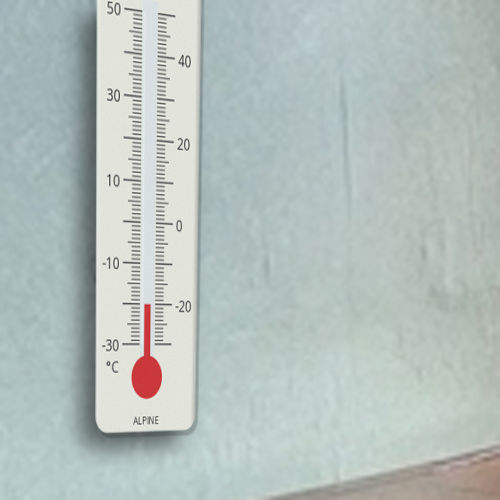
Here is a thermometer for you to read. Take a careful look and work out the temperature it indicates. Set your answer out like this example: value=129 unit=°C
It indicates value=-20 unit=°C
